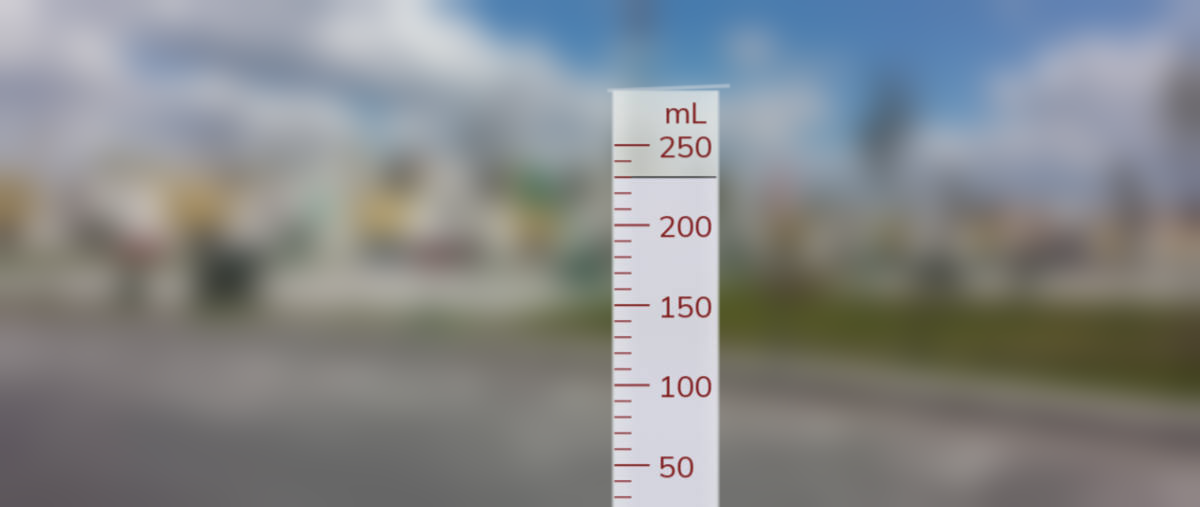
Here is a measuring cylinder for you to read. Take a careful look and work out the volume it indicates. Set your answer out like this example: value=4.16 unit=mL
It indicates value=230 unit=mL
